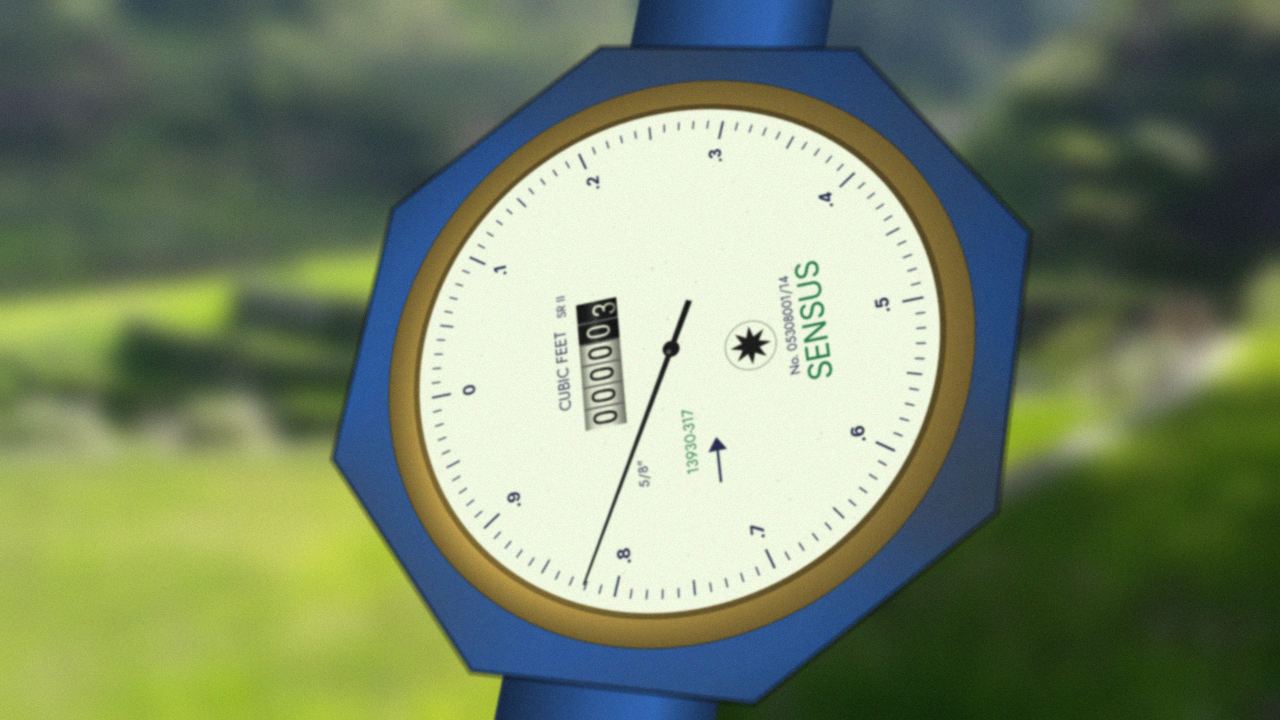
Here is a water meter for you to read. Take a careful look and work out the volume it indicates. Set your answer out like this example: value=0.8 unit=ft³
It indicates value=2.82 unit=ft³
